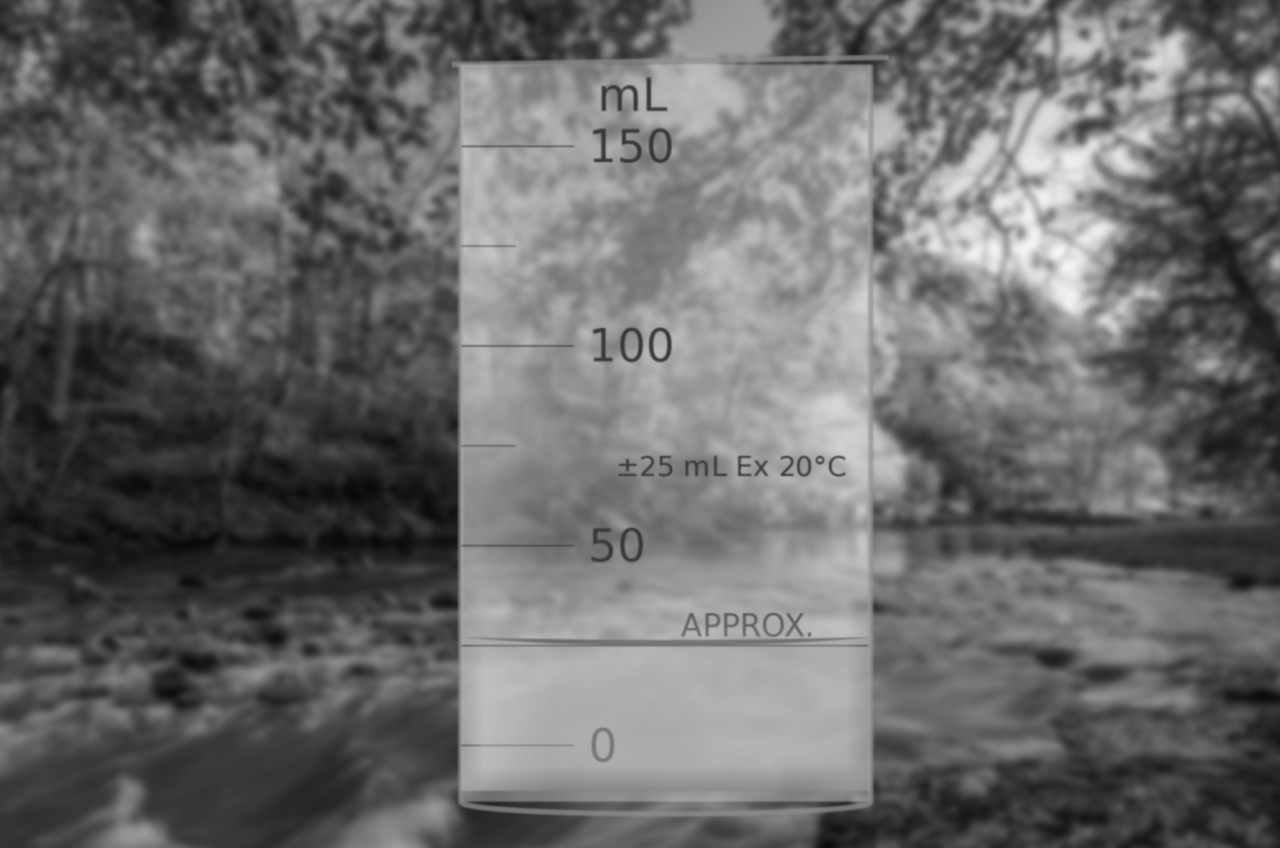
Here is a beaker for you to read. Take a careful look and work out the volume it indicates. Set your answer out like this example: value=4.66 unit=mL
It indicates value=25 unit=mL
